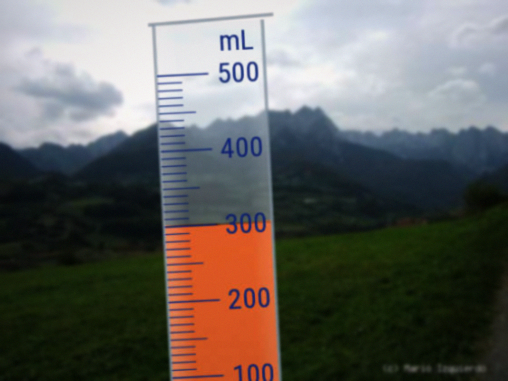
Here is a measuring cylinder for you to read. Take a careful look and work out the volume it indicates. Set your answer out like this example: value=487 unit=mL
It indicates value=300 unit=mL
